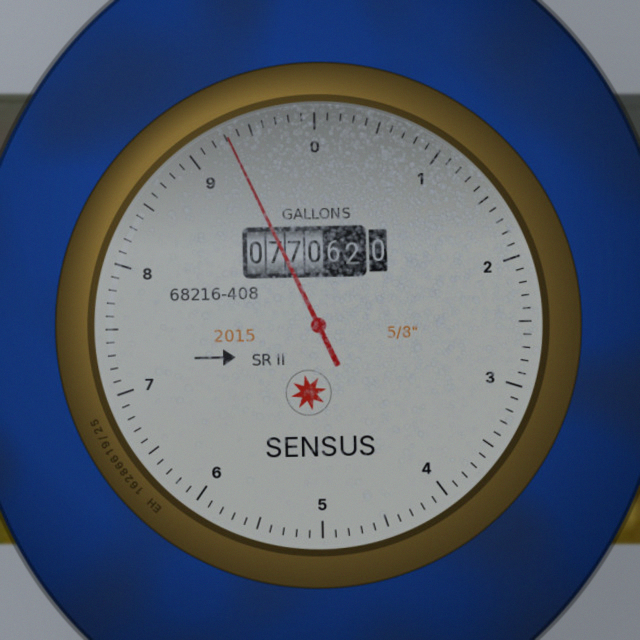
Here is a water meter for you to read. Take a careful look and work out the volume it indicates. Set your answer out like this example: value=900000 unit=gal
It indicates value=770619.3 unit=gal
